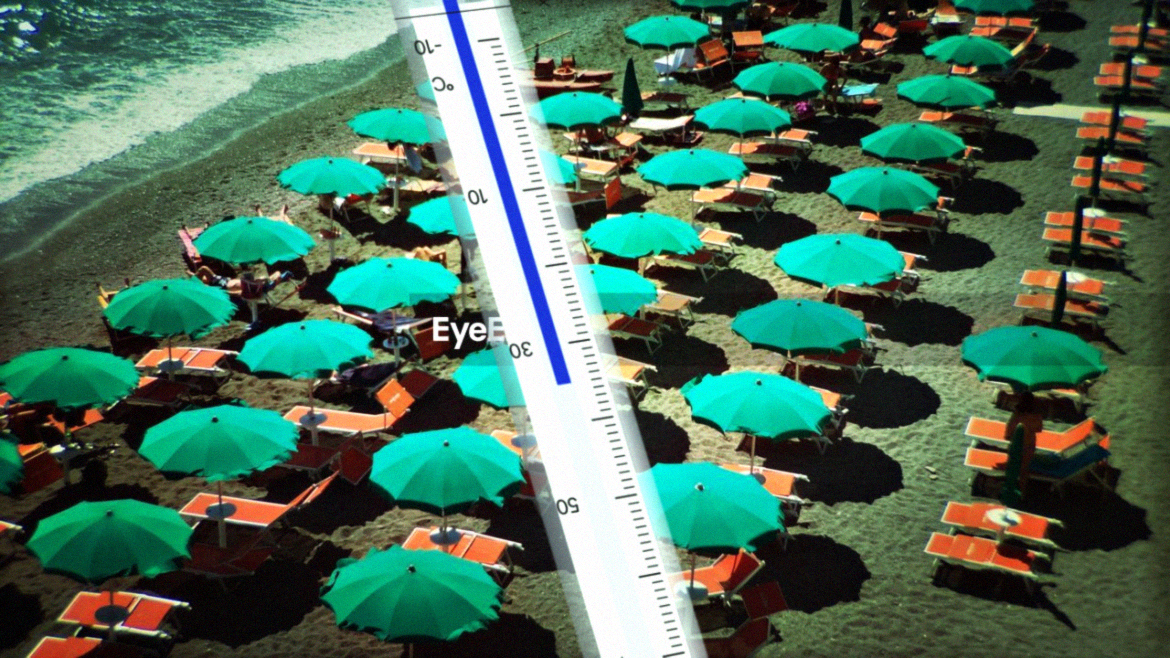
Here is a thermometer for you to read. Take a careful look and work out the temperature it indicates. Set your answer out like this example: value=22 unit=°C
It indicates value=35 unit=°C
